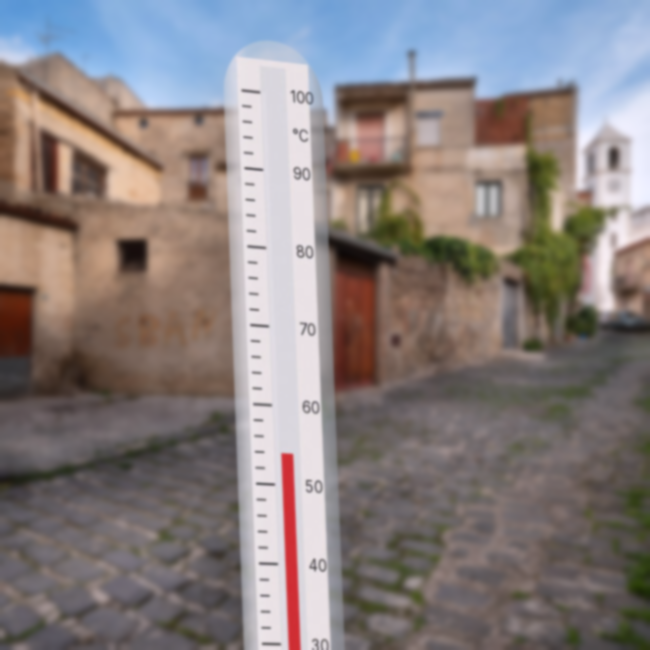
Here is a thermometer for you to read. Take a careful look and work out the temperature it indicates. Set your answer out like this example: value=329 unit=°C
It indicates value=54 unit=°C
